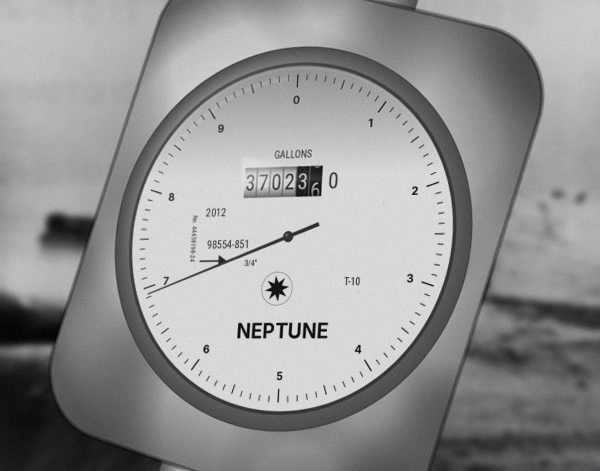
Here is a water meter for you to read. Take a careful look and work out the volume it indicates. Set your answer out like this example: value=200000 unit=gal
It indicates value=3702356.9 unit=gal
